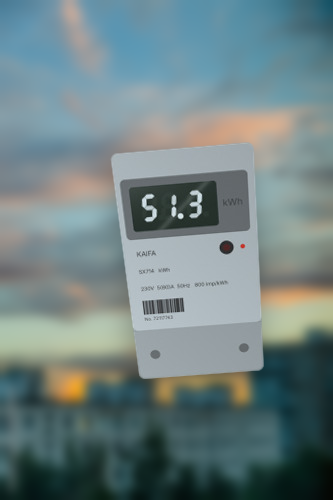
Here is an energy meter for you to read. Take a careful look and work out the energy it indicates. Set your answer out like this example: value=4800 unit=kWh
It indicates value=51.3 unit=kWh
